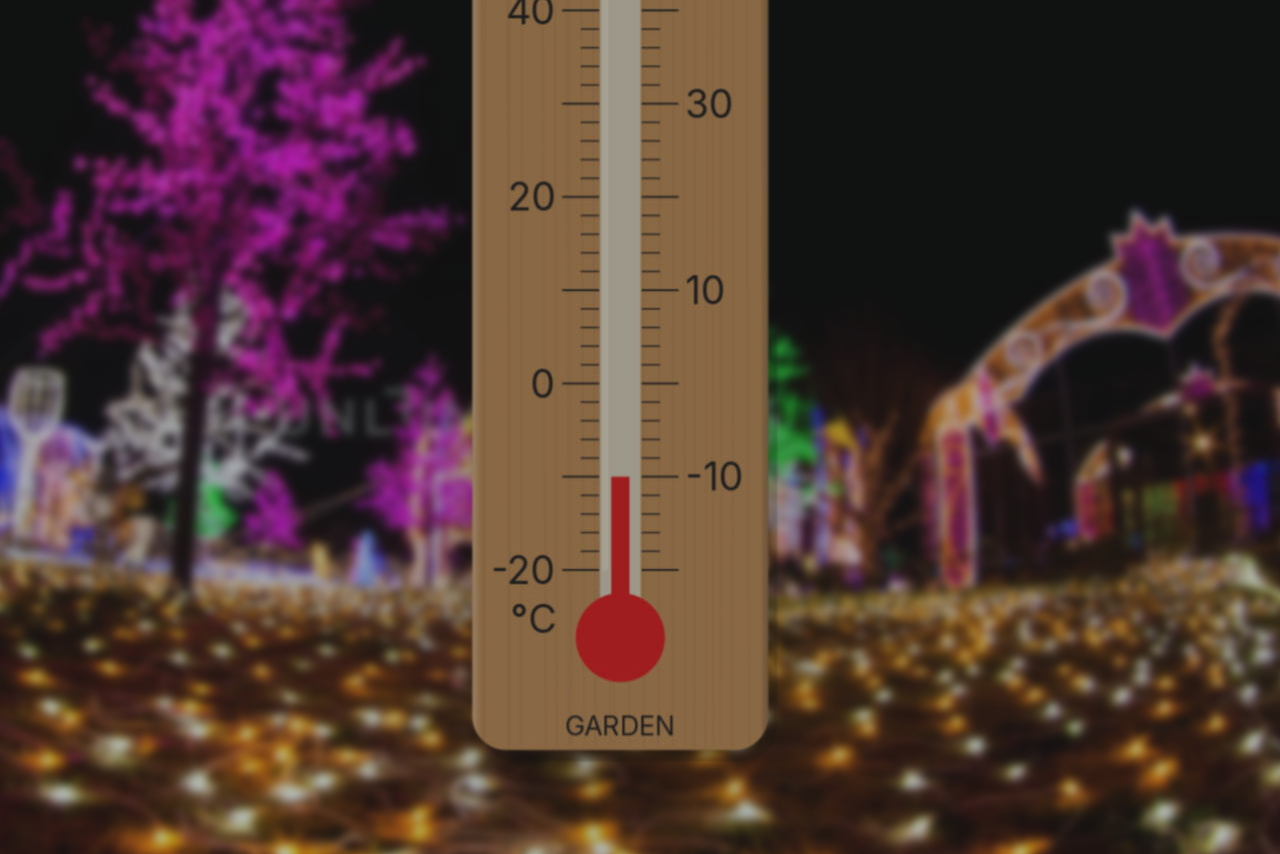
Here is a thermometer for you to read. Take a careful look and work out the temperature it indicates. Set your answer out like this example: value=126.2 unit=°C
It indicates value=-10 unit=°C
